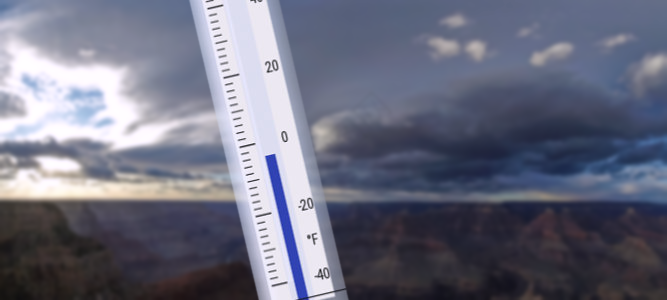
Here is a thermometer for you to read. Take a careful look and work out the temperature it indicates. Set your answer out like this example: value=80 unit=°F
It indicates value=-4 unit=°F
